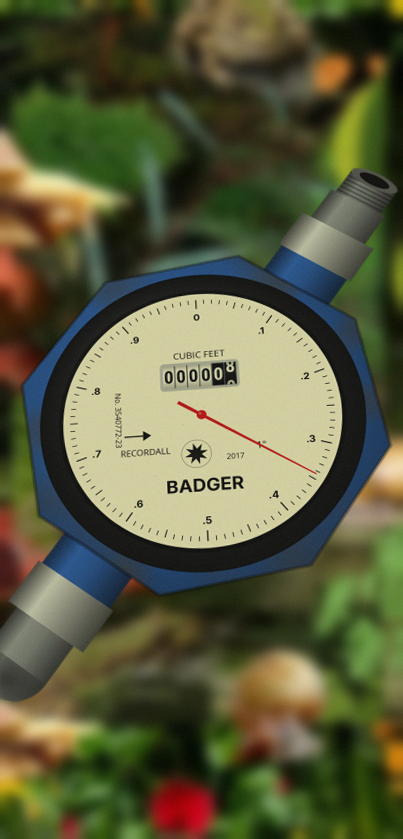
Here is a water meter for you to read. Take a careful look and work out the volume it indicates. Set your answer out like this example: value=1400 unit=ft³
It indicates value=8.34 unit=ft³
